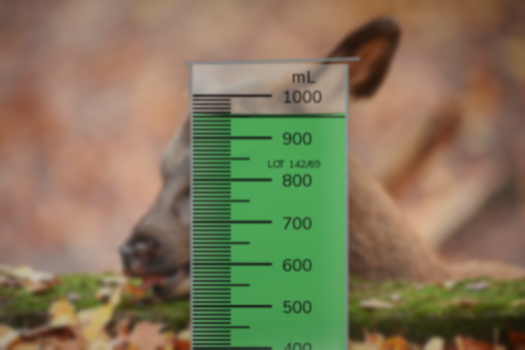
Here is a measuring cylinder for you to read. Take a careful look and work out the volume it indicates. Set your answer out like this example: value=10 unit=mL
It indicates value=950 unit=mL
